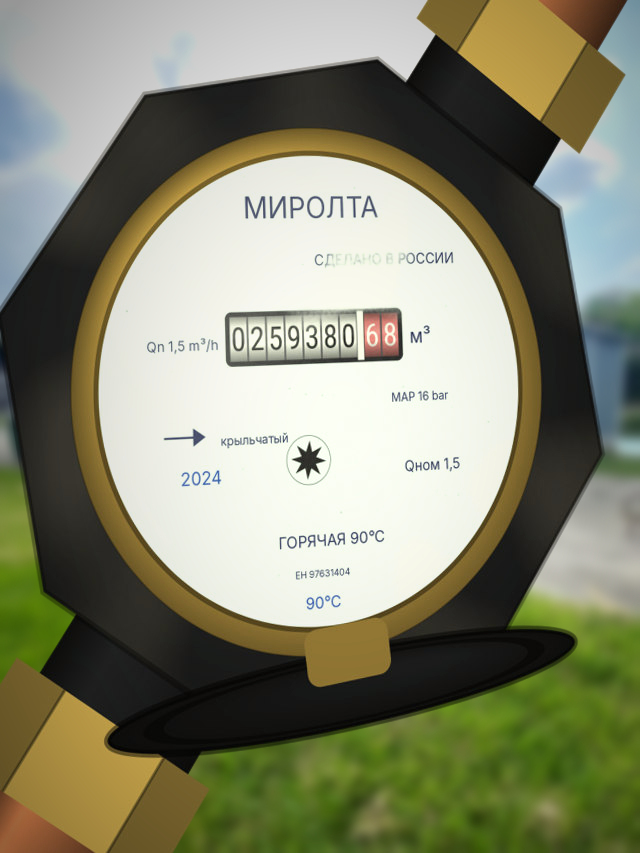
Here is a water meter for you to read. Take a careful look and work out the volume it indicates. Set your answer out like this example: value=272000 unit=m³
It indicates value=259380.68 unit=m³
